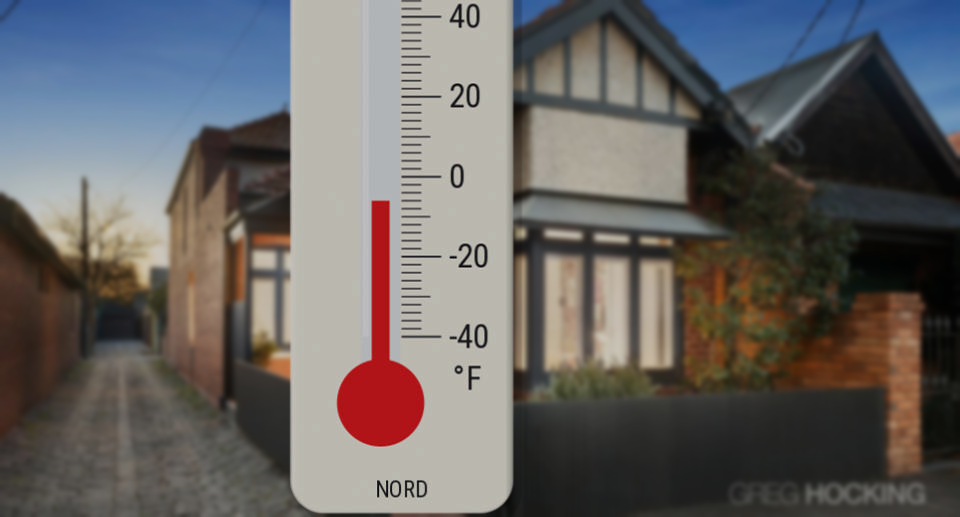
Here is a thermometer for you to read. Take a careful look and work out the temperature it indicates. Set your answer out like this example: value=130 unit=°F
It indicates value=-6 unit=°F
